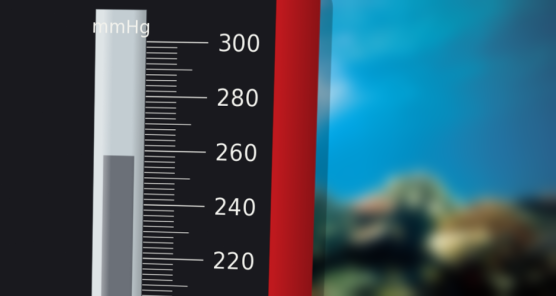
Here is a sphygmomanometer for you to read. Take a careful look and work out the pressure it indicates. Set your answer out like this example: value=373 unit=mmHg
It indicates value=258 unit=mmHg
